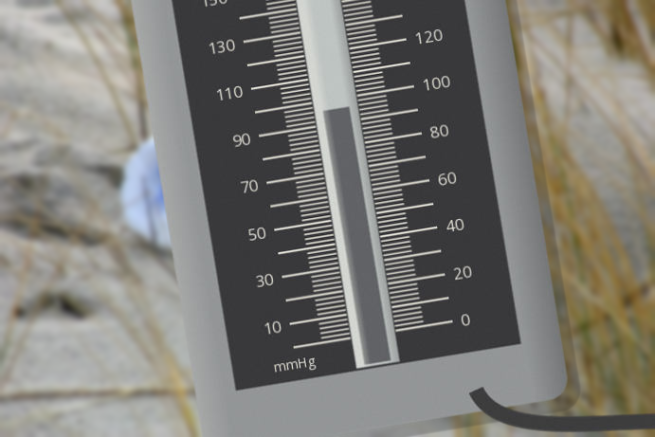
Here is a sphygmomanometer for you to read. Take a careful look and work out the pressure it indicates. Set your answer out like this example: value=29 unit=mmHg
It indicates value=96 unit=mmHg
